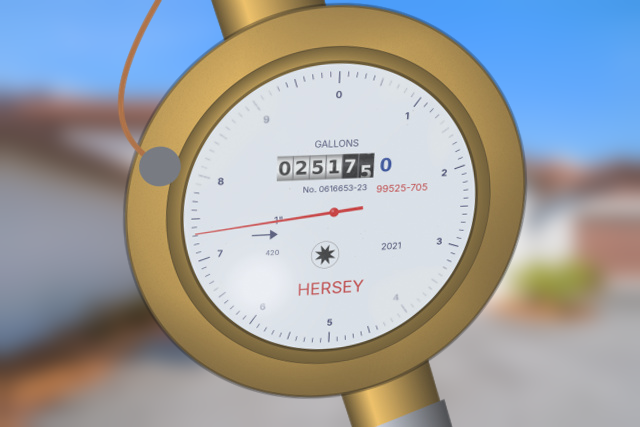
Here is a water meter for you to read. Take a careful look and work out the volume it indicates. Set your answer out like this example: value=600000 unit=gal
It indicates value=251747.3 unit=gal
